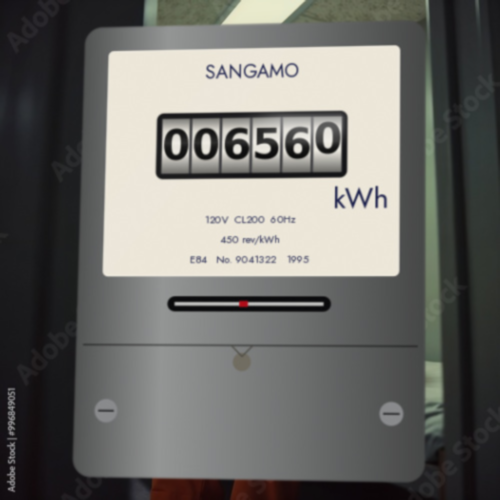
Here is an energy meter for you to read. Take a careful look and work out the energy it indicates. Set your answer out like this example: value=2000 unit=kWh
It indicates value=6560 unit=kWh
